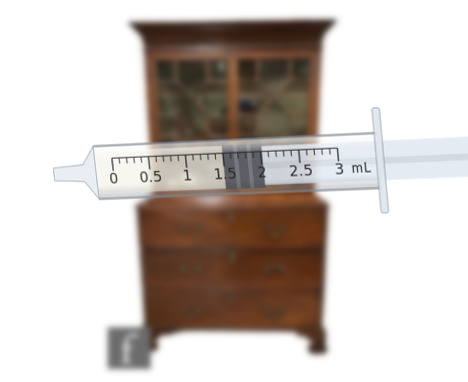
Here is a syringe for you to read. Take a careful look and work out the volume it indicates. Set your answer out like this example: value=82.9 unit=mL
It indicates value=1.5 unit=mL
